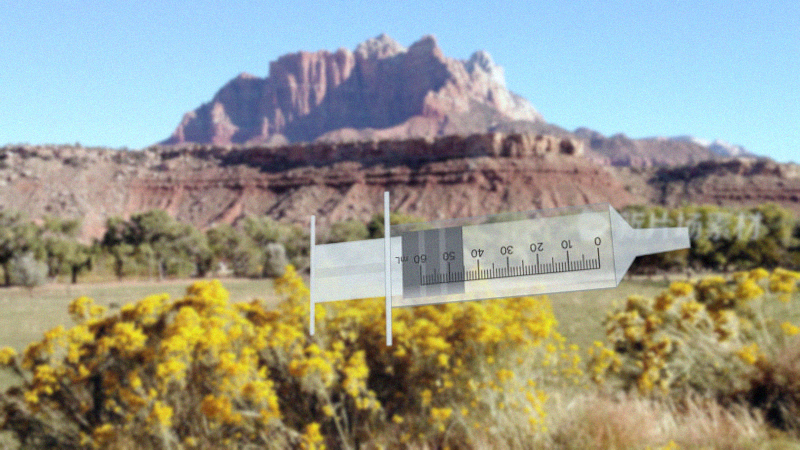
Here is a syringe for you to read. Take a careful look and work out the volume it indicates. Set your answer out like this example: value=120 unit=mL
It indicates value=45 unit=mL
